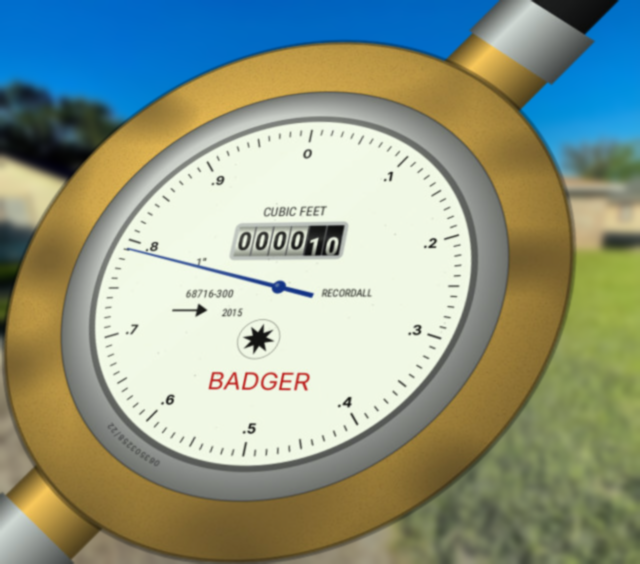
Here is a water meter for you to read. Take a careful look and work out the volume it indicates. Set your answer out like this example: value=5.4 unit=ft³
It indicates value=9.79 unit=ft³
